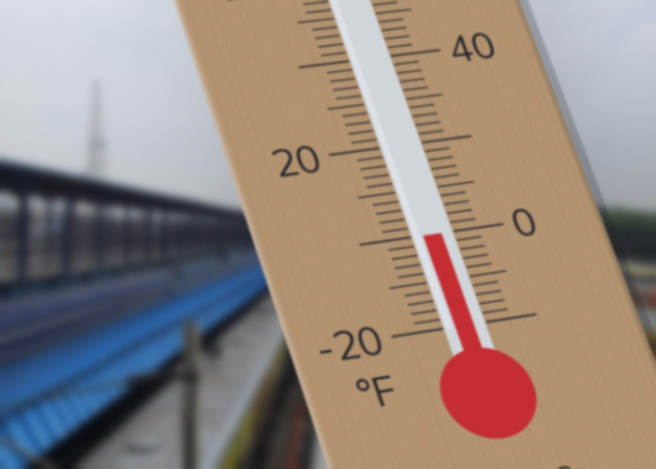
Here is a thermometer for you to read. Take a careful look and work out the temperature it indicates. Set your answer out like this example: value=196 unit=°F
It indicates value=0 unit=°F
